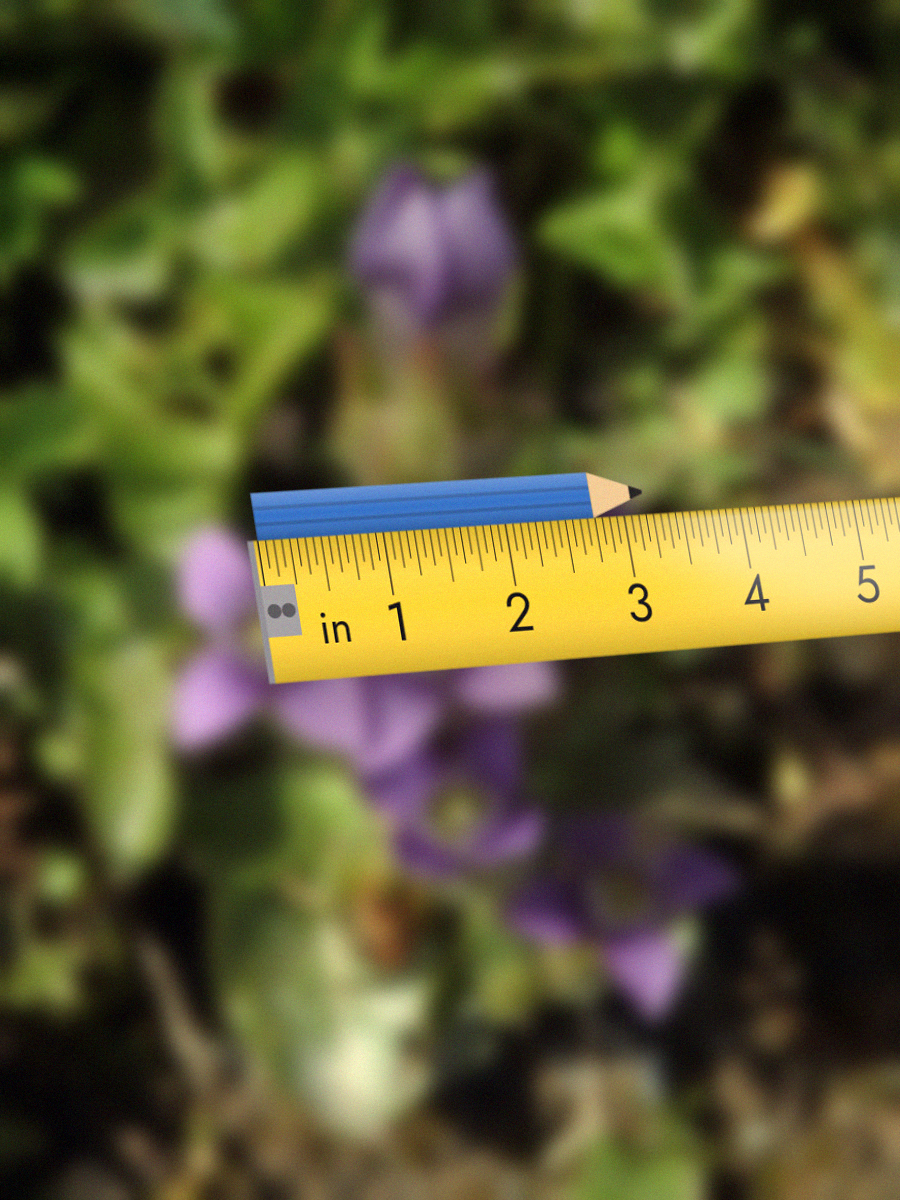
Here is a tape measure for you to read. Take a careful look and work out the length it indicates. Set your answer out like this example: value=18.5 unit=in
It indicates value=3.1875 unit=in
